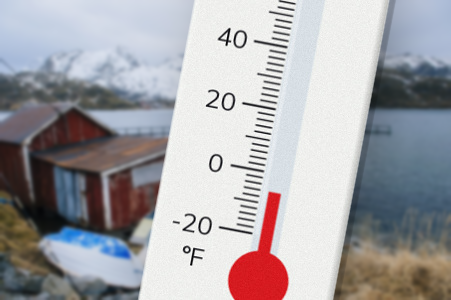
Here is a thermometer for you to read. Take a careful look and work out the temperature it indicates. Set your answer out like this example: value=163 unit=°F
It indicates value=-6 unit=°F
